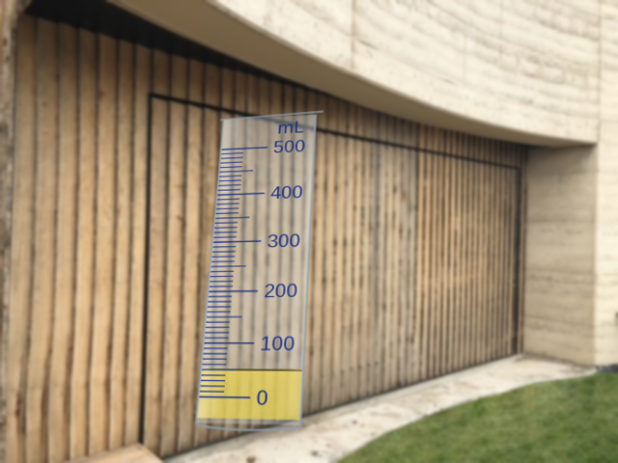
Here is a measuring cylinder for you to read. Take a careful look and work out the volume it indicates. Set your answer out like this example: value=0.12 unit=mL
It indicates value=50 unit=mL
